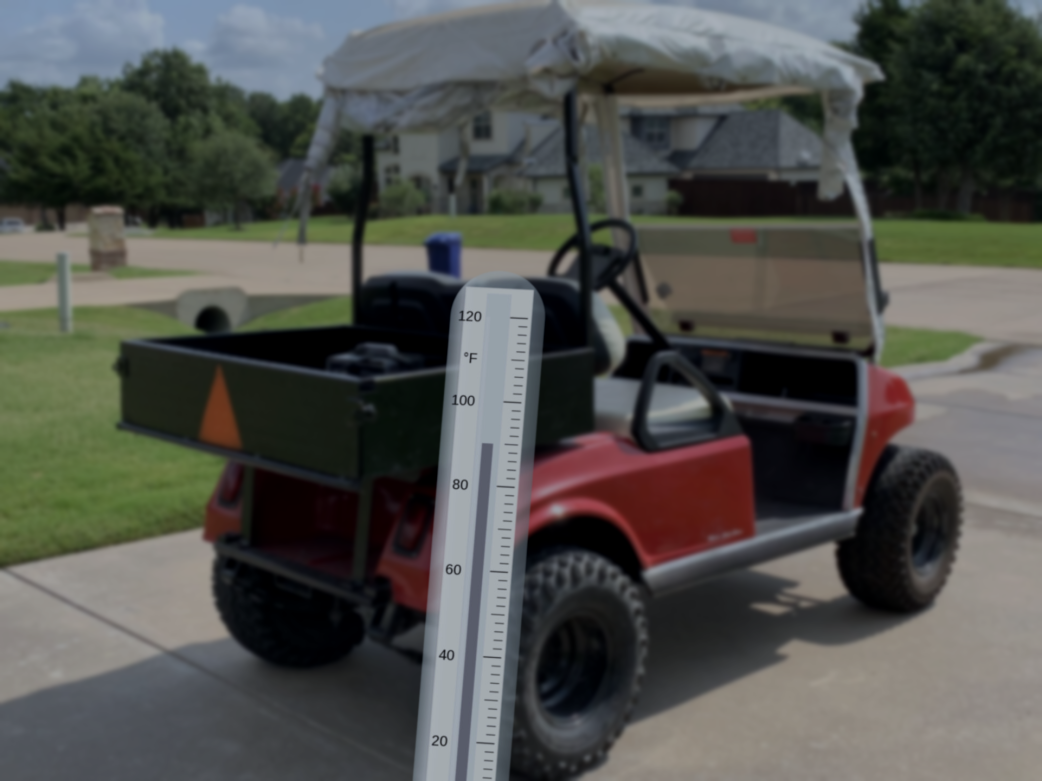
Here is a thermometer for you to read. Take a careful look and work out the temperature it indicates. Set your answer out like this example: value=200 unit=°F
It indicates value=90 unit=°F
